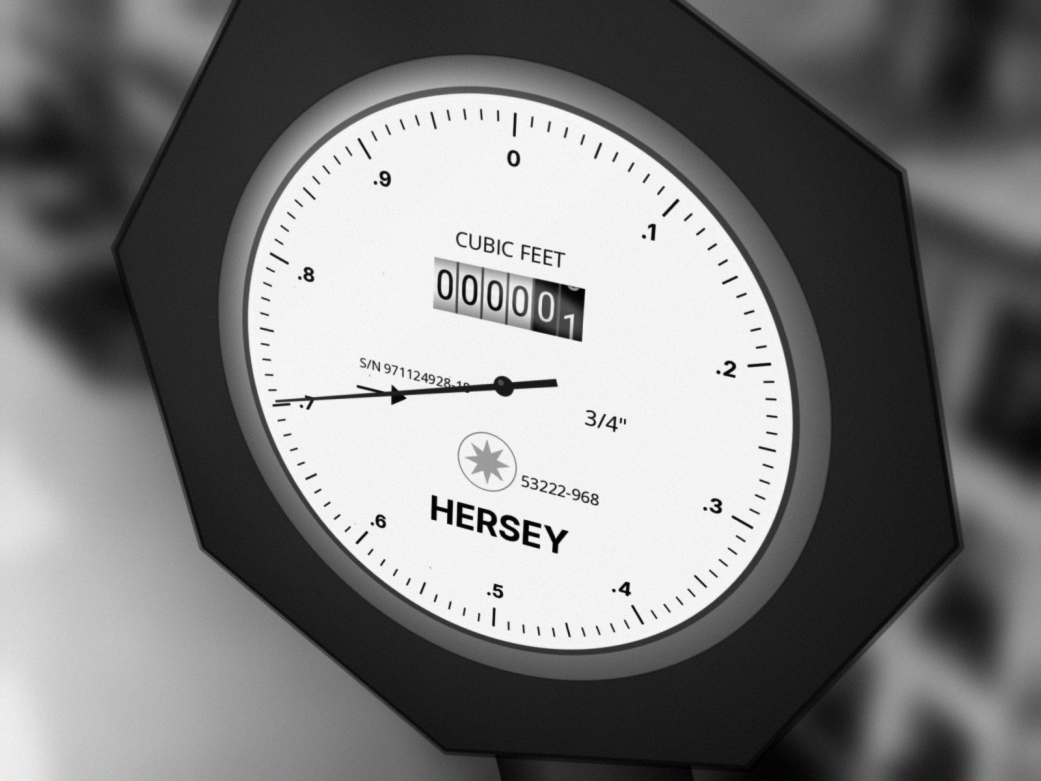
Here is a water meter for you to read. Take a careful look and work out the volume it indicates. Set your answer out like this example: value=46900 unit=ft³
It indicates value=0.70 unit=ft³
